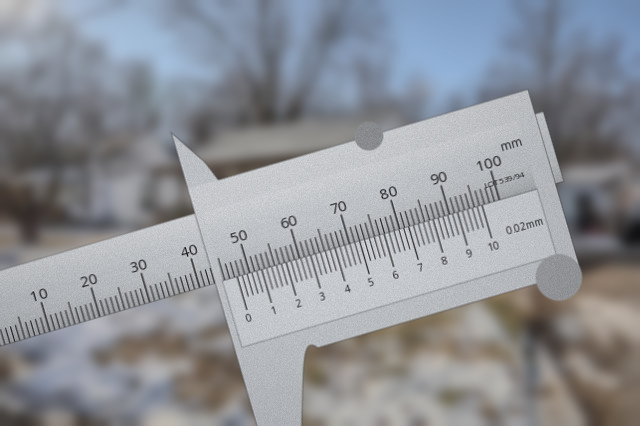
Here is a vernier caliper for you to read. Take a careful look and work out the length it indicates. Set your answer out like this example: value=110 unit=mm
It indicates value=47.5 unit=mm
